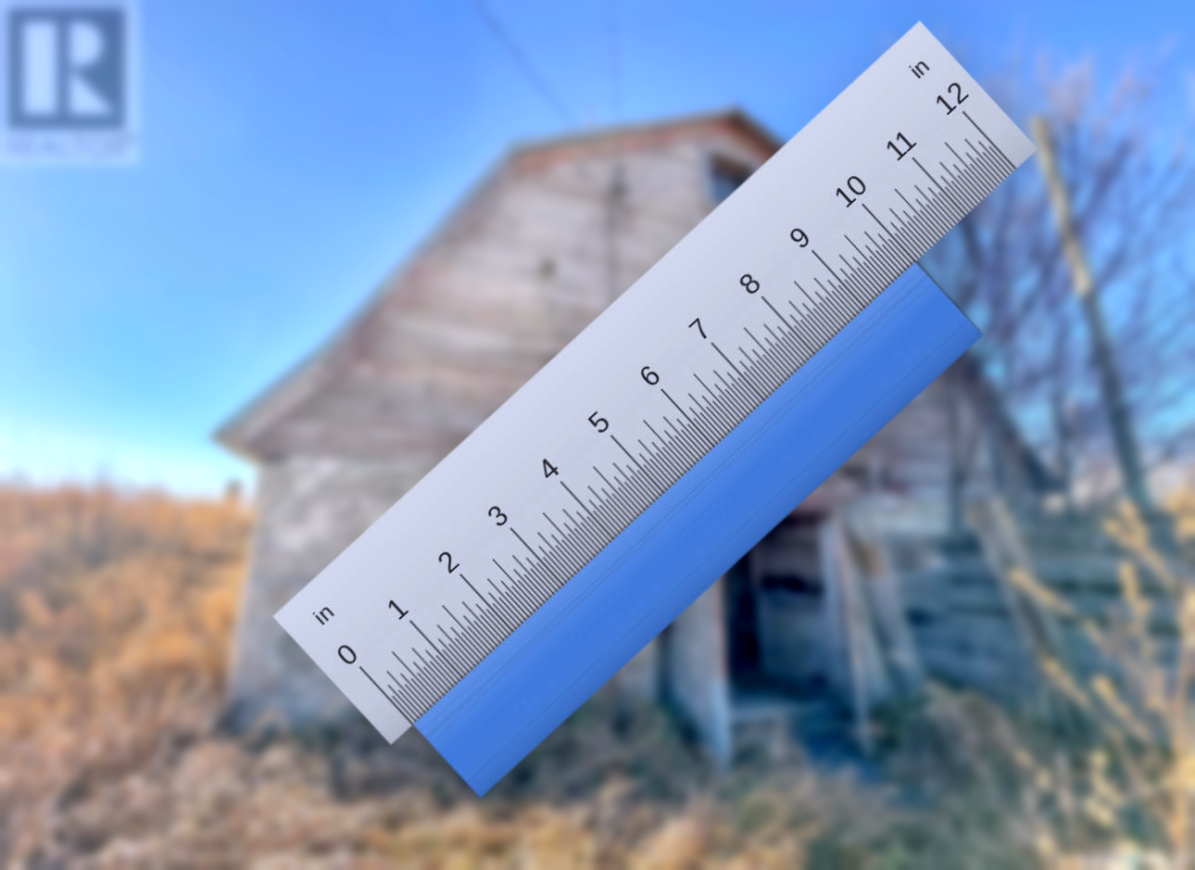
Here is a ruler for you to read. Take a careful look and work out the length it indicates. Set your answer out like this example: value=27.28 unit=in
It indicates value=10 unit=in
